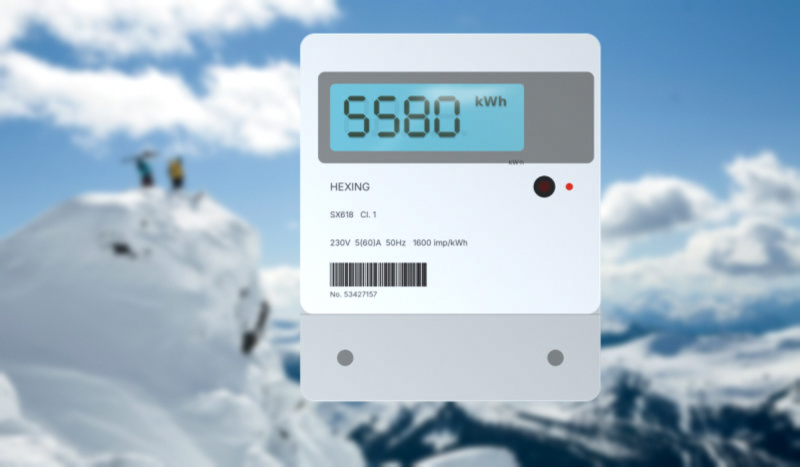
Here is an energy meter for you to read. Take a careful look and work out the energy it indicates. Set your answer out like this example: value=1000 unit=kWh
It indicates value=5580 unit=kWh
